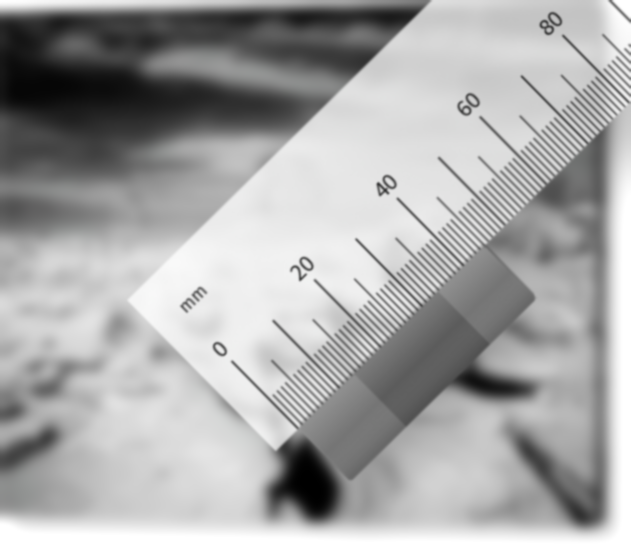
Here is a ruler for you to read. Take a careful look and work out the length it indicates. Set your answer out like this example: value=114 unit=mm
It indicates value=45 unit=mm
